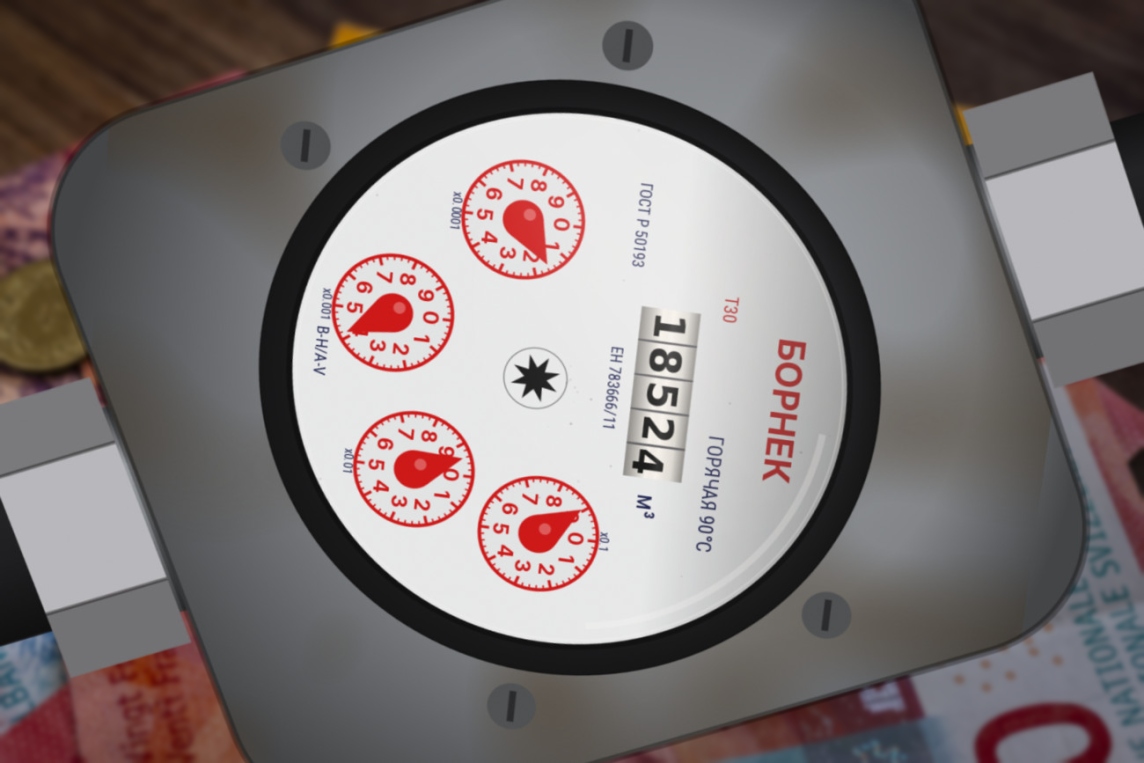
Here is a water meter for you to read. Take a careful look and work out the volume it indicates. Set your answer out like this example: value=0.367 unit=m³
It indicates value=18523.8941 unit=m³
